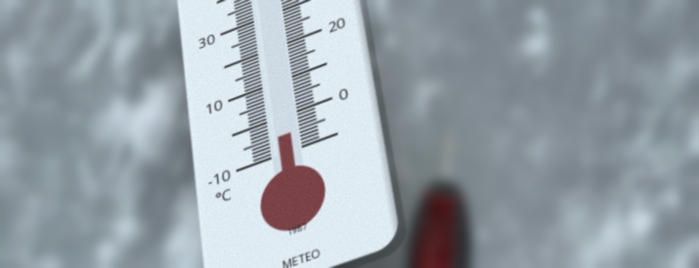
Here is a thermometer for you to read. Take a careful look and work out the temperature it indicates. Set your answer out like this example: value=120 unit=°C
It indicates value=-5 unit=°C
